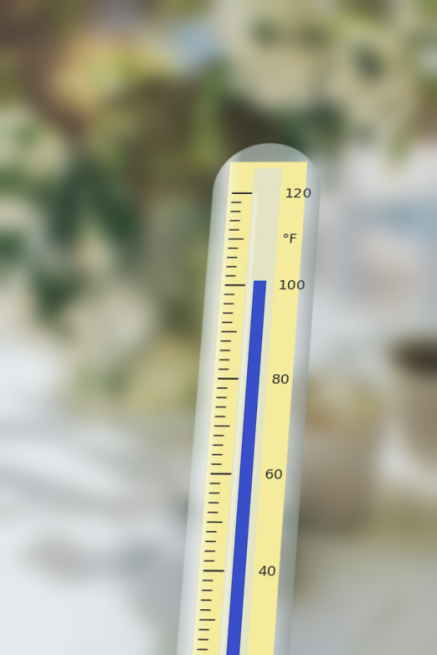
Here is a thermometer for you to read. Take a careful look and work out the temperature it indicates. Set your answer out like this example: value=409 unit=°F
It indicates value=101 unit=°F
